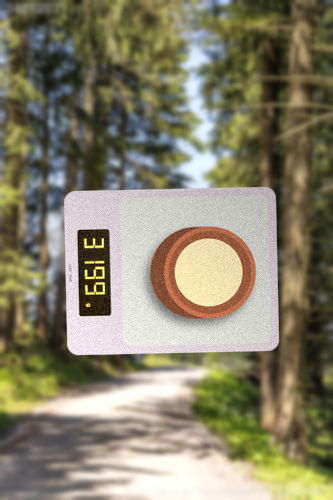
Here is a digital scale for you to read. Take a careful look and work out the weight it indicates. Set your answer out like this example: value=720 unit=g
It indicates value=3199 unit=g
